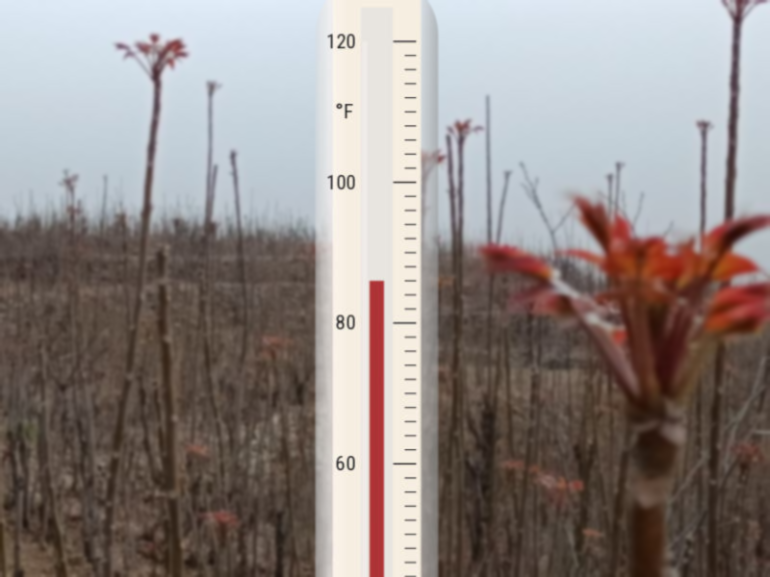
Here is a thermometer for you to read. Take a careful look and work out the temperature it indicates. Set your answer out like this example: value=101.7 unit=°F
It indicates value=86 unit=°F
